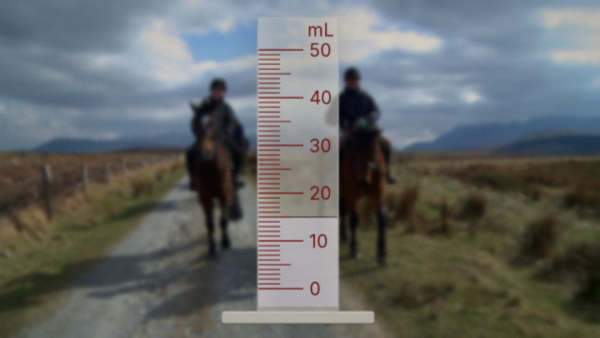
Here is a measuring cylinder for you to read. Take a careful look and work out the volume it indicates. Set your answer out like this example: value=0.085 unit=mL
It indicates value=15 unit=mL
